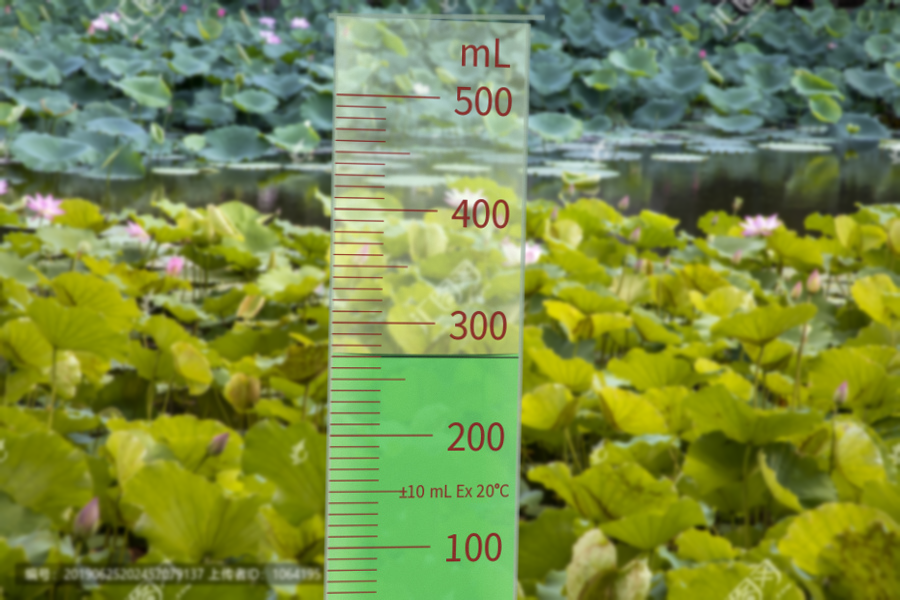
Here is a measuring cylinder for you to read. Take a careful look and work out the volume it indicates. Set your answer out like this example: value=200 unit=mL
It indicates value=270 unit=mL
